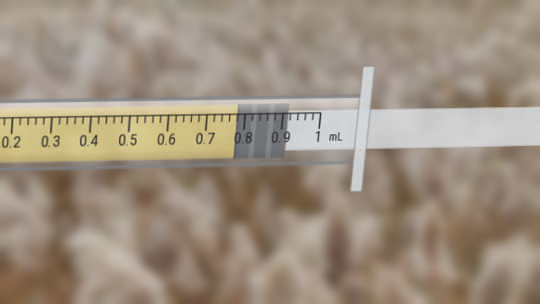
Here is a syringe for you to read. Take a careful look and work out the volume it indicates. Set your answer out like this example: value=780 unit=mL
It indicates value=0.78 unit=mL
